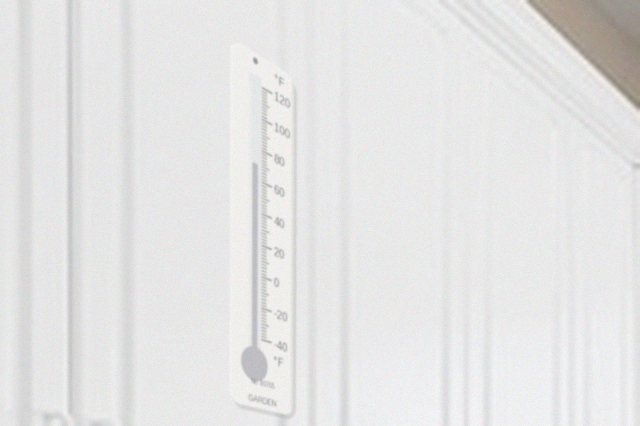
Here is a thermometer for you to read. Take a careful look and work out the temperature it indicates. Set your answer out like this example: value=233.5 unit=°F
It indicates value=70 unit=°F
